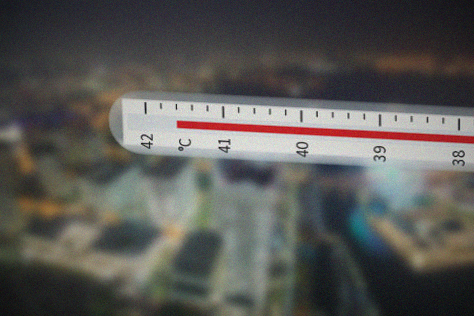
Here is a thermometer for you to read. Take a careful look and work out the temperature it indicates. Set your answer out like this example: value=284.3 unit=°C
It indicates value=41.6 unit=°C
